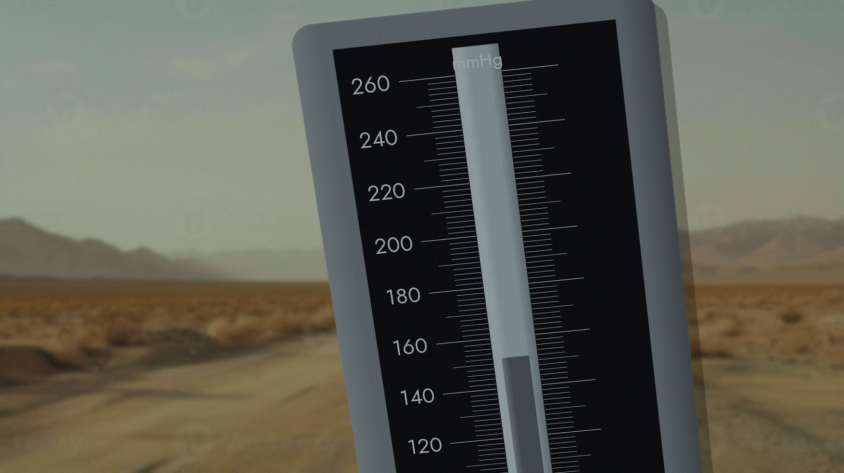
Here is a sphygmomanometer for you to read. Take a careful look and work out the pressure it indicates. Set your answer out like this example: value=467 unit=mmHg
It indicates value=152 unit=mmHg
